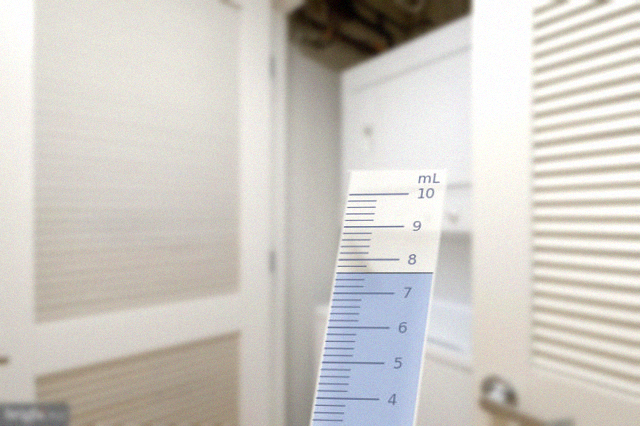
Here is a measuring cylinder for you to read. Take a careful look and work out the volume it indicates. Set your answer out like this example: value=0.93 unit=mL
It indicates value=7.6 unit=mL
